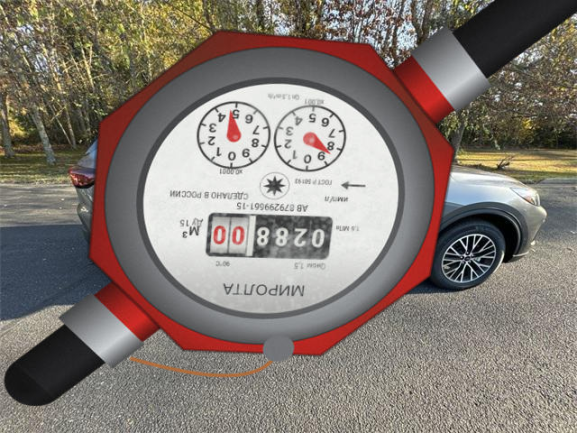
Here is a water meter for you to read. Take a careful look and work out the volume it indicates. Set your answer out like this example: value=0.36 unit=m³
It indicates value=288.0084 unit=m³
